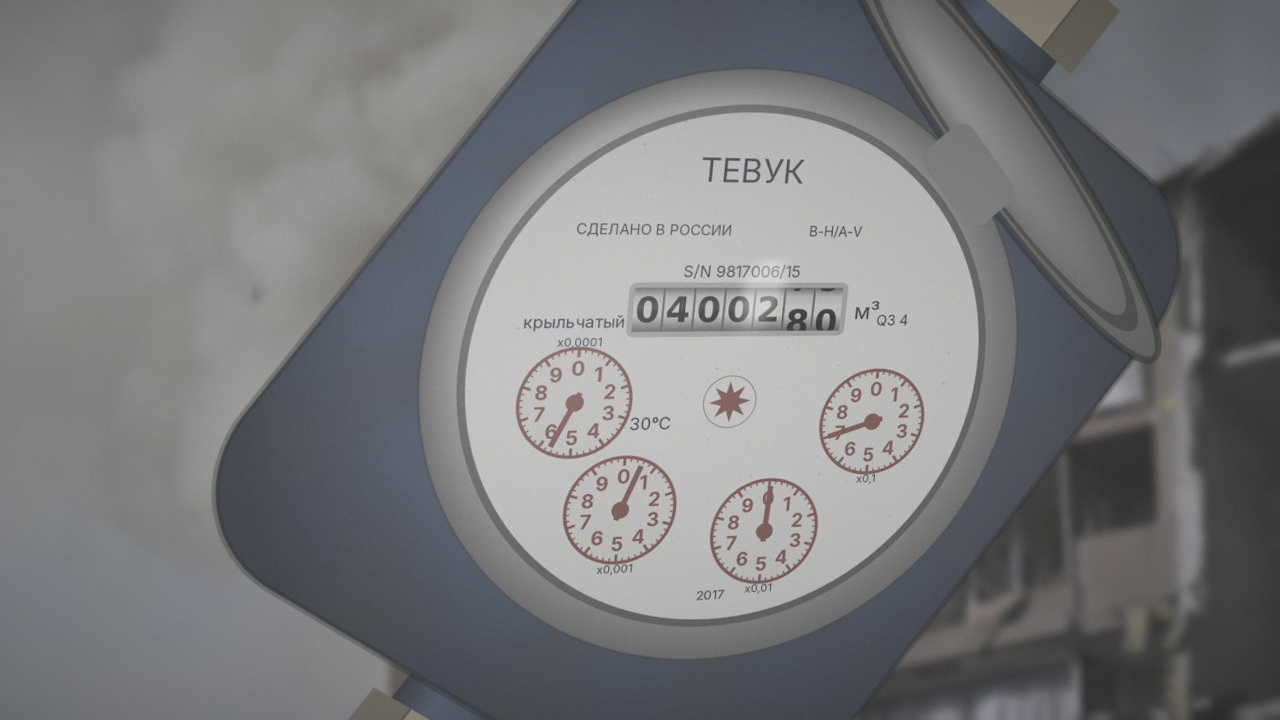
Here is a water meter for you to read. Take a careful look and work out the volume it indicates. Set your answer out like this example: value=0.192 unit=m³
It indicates value=400279.7005 unit=m³
